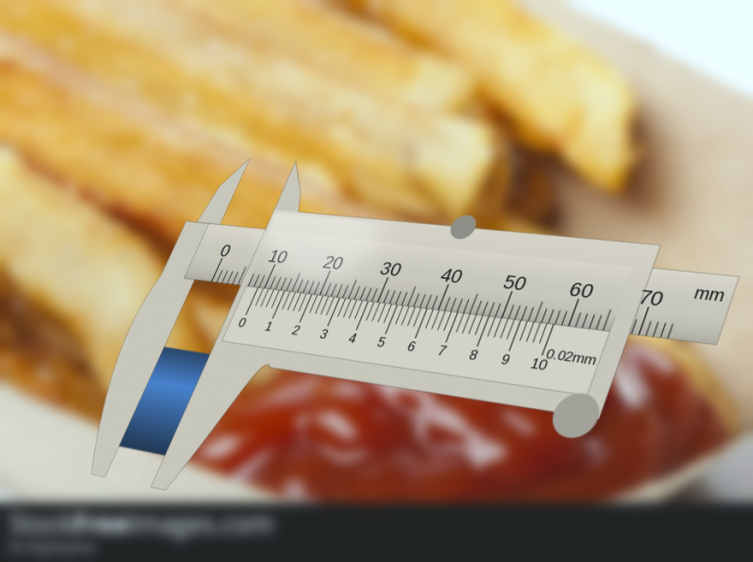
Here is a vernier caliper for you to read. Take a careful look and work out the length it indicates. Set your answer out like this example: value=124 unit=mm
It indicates value=8.8 unit=mm
